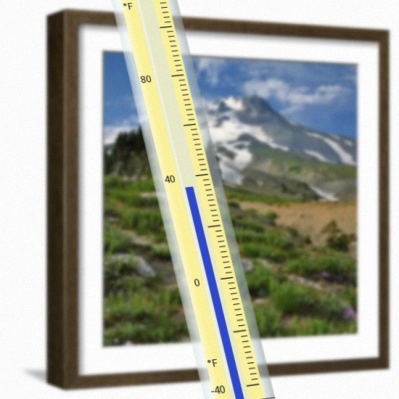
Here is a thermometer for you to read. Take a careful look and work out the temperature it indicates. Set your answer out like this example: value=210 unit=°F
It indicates value=36 unit=°F
